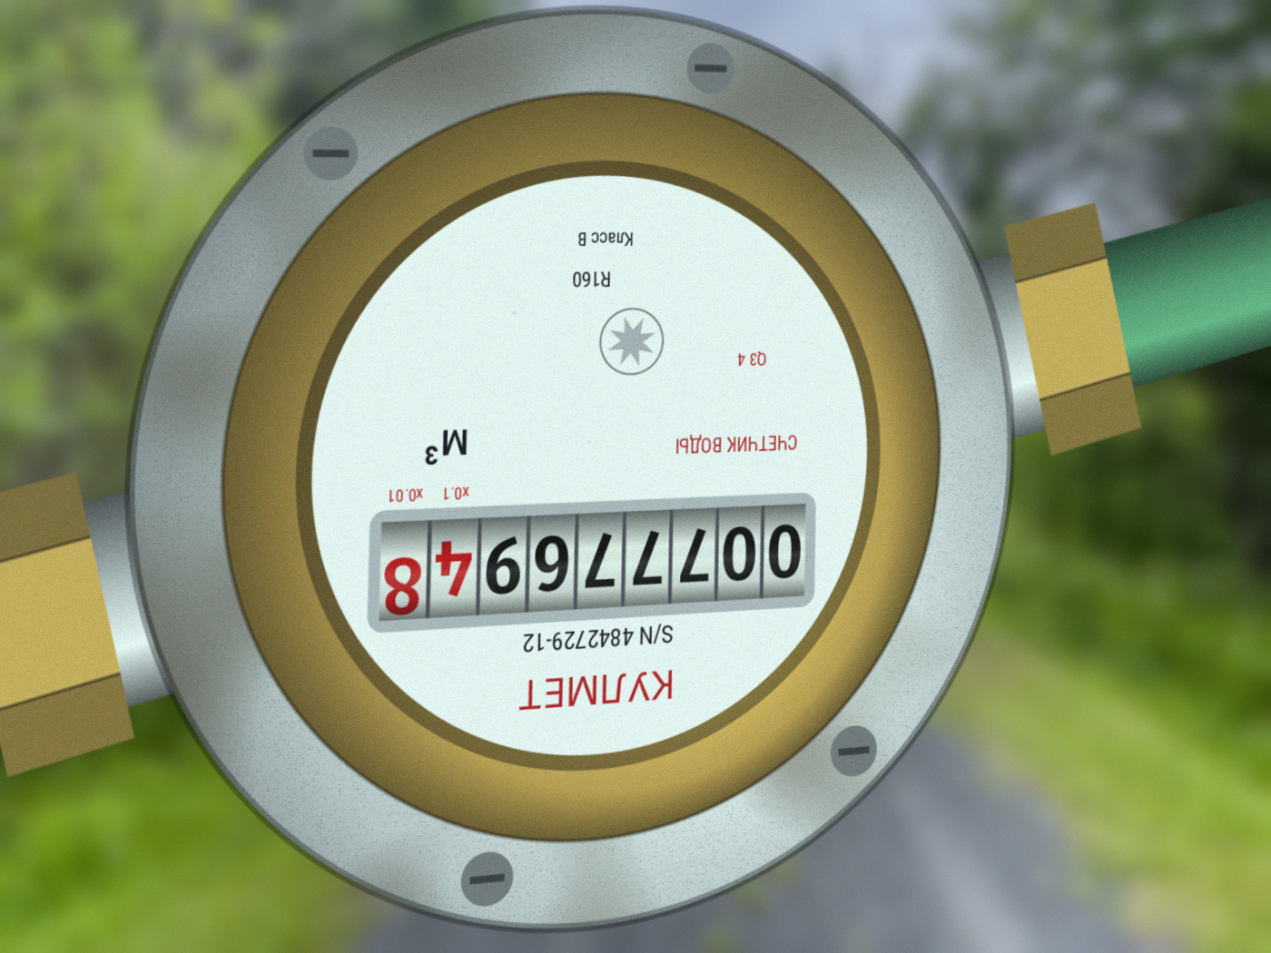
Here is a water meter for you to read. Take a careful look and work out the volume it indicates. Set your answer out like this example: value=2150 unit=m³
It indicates value=77769.48 unit=m³
